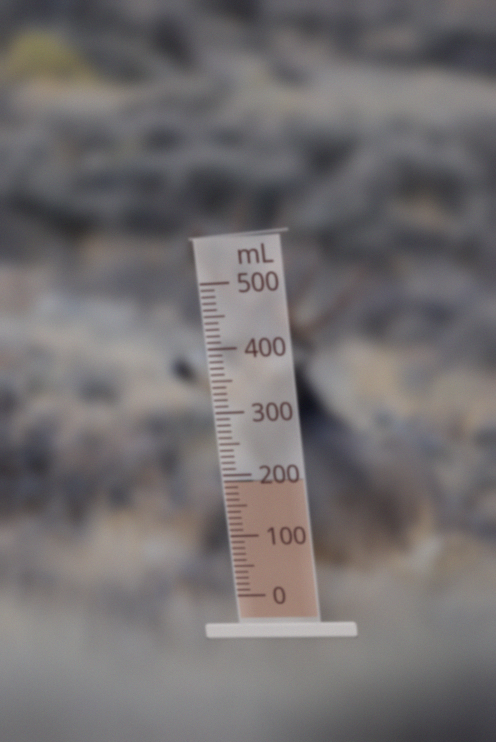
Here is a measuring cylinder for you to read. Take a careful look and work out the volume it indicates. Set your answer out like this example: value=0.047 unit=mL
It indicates value=190 unit=mL
